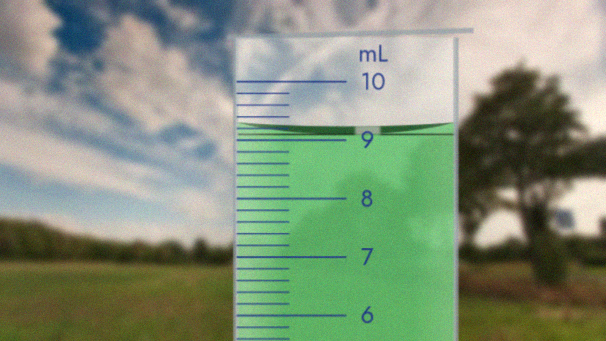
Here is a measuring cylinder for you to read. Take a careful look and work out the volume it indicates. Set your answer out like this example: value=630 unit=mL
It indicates value=9.1 unit=mL
